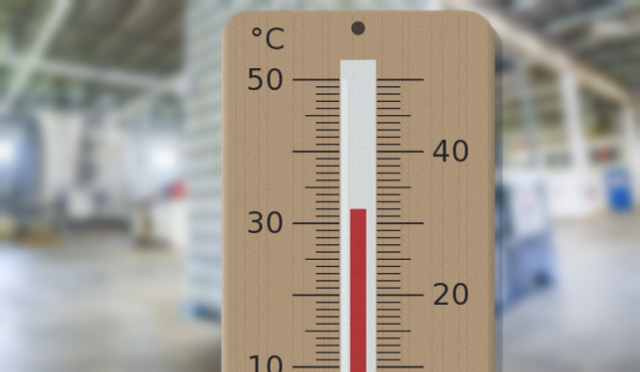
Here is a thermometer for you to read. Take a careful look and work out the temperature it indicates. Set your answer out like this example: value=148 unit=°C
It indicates value=32 unit=°C
